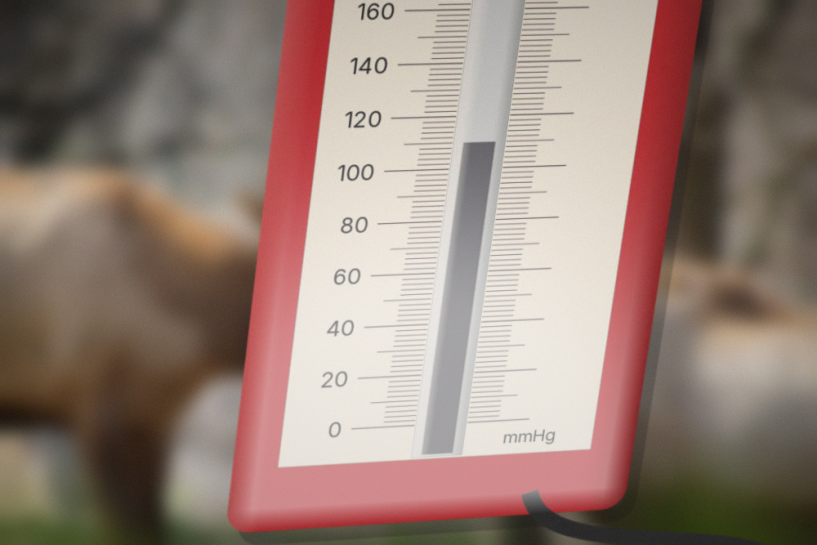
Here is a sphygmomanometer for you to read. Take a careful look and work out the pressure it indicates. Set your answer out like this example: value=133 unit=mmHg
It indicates value=110 unit=mmHg
